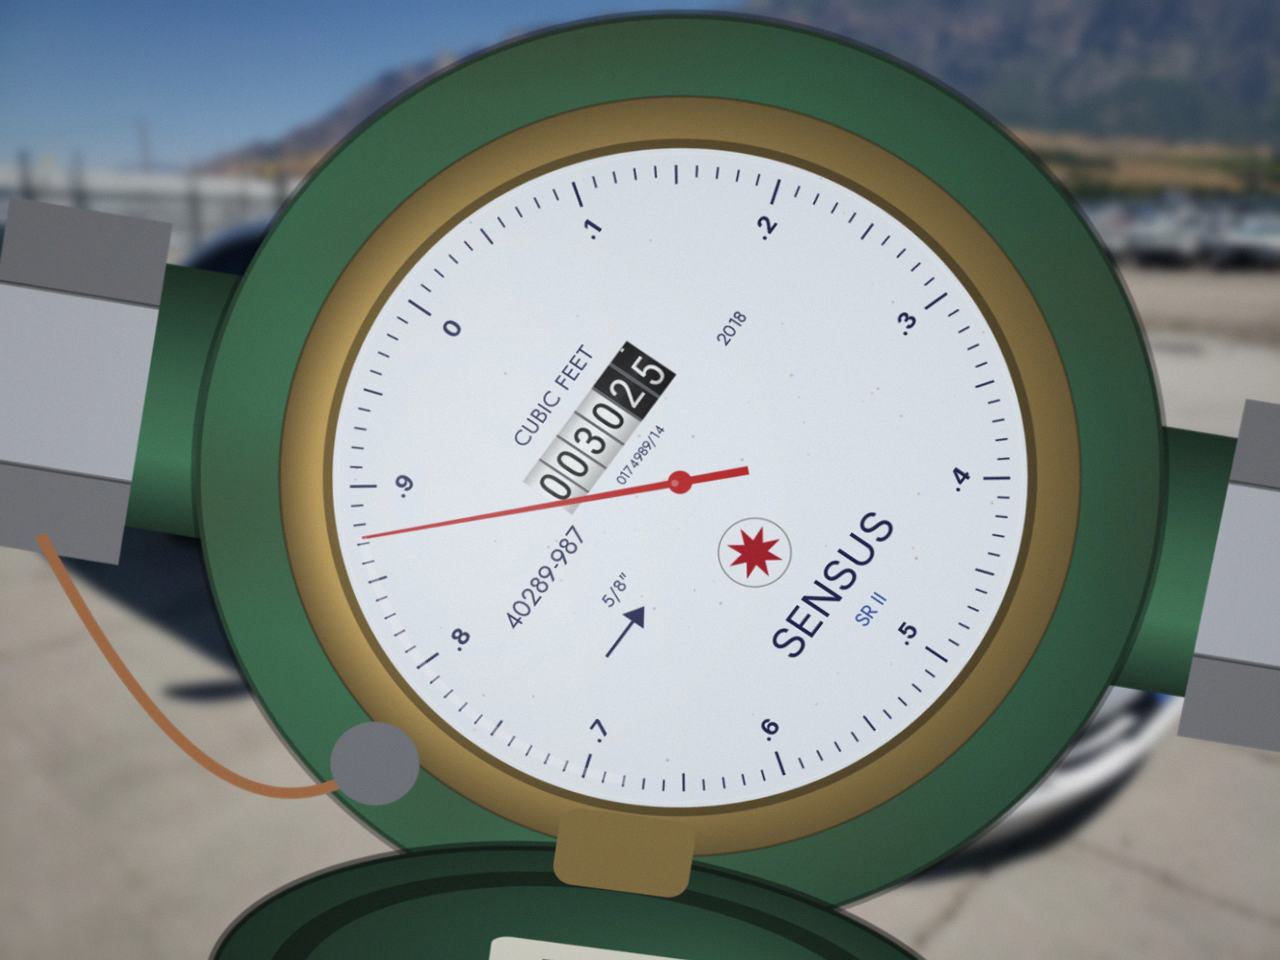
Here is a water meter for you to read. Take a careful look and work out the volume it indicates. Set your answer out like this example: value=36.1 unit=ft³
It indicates value=3024.87 unit=ft³
